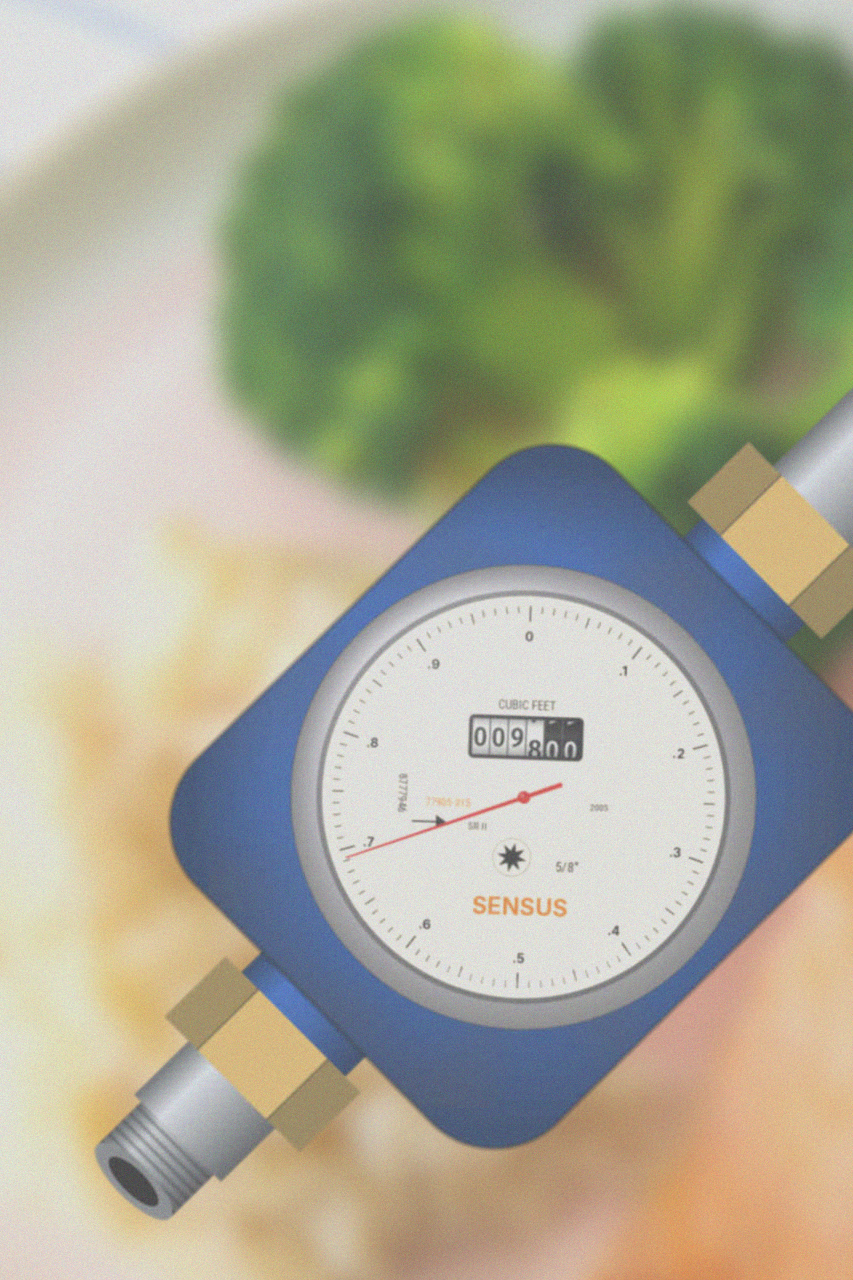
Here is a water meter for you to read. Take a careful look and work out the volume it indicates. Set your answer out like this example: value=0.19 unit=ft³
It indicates value=9799.69 unit=ft³
